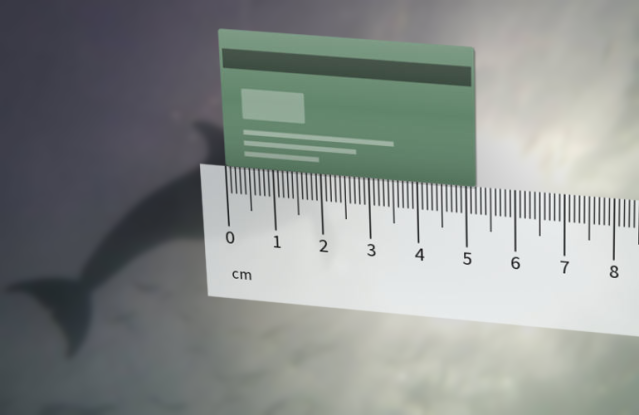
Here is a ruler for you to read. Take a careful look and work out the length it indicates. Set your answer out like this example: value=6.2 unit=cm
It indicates value=5.2 unit=cm
